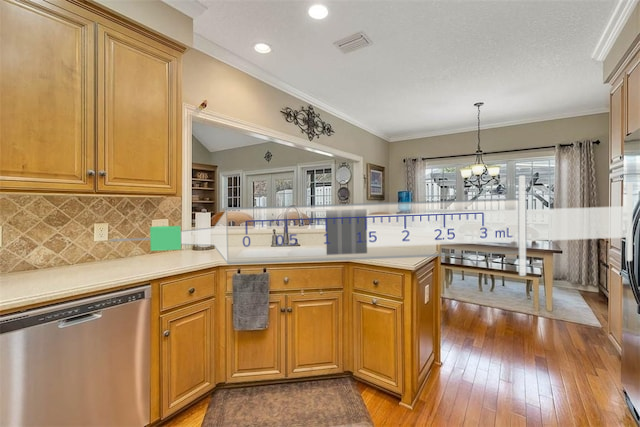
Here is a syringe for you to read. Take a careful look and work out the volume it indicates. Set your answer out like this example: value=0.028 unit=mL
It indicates value=1 unit=mL
